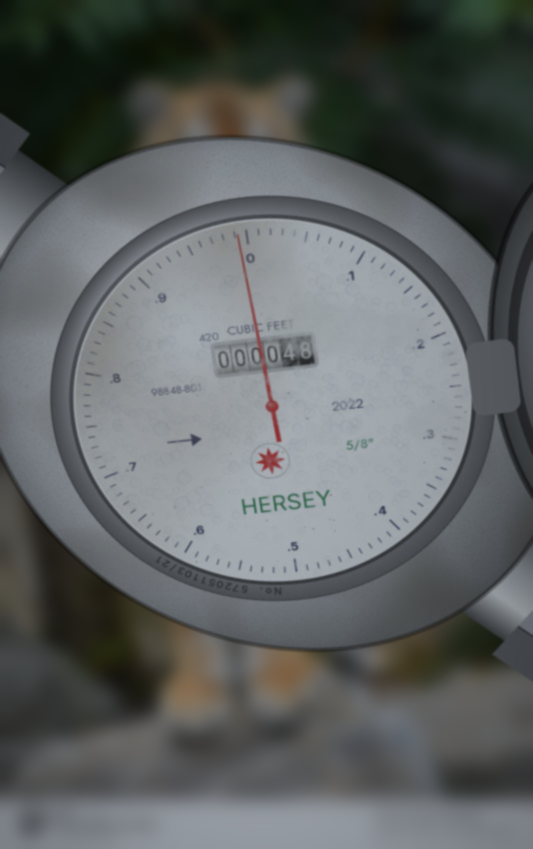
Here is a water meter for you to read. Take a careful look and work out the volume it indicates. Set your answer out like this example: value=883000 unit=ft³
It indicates value=47.99 unit=ft³
